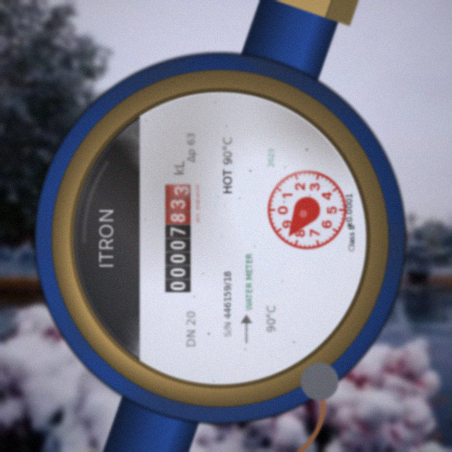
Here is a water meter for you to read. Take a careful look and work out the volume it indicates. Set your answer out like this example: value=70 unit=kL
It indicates value=7.8328 unit=kL
